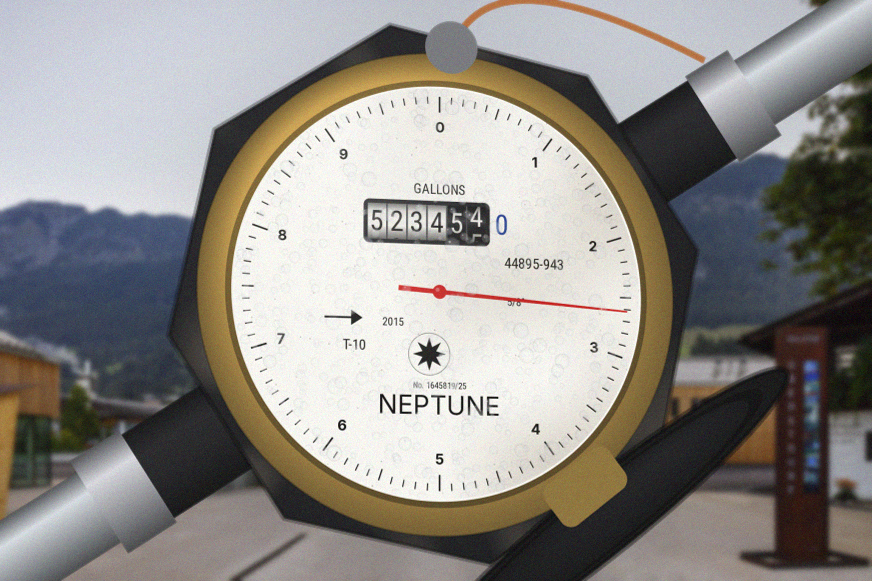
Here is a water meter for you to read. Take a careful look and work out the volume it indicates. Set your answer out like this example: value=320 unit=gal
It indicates value=5234542.6 unit=gal
